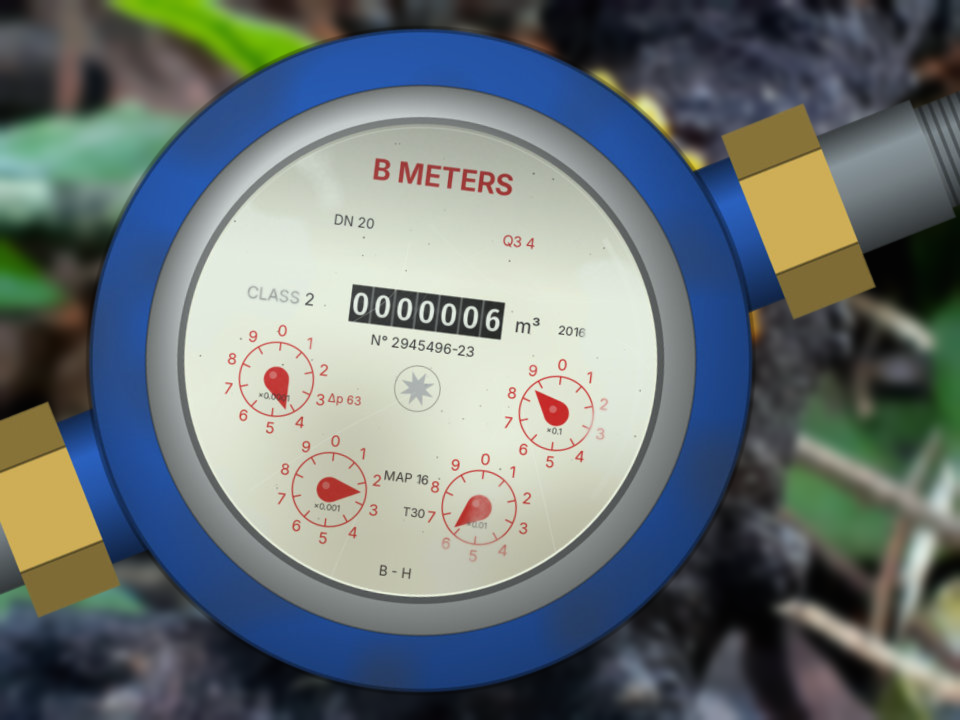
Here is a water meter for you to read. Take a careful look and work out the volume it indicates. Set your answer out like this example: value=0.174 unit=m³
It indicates value=6.8624 unit=m³
